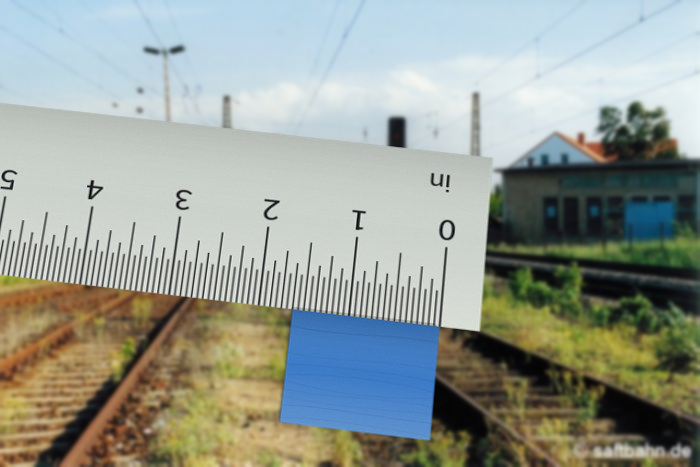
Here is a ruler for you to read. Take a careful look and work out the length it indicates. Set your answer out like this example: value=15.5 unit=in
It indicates value=1.625 unit=in
